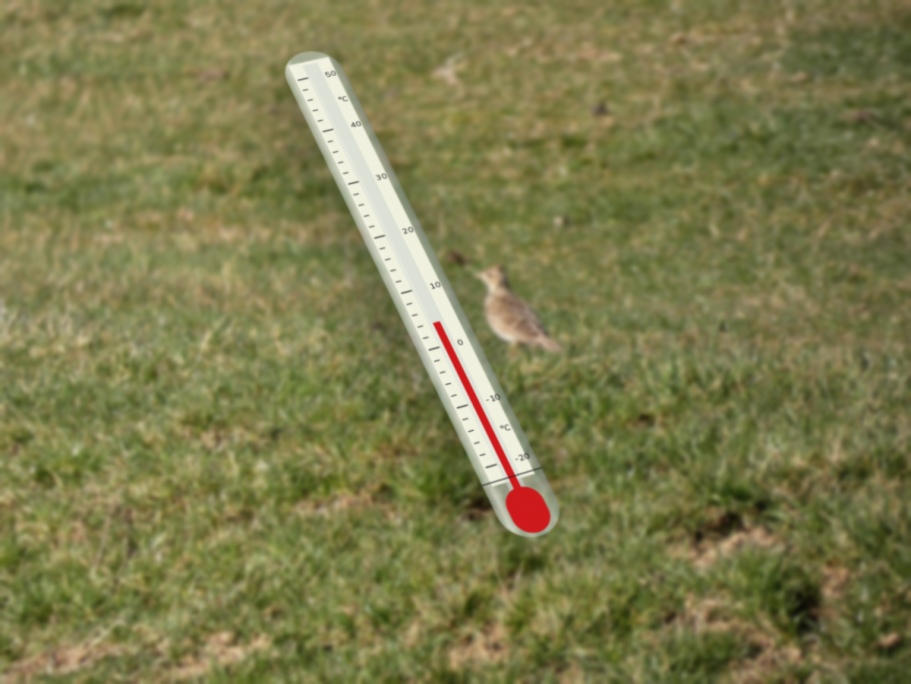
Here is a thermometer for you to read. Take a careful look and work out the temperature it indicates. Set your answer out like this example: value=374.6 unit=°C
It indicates value=4 unit=°C
